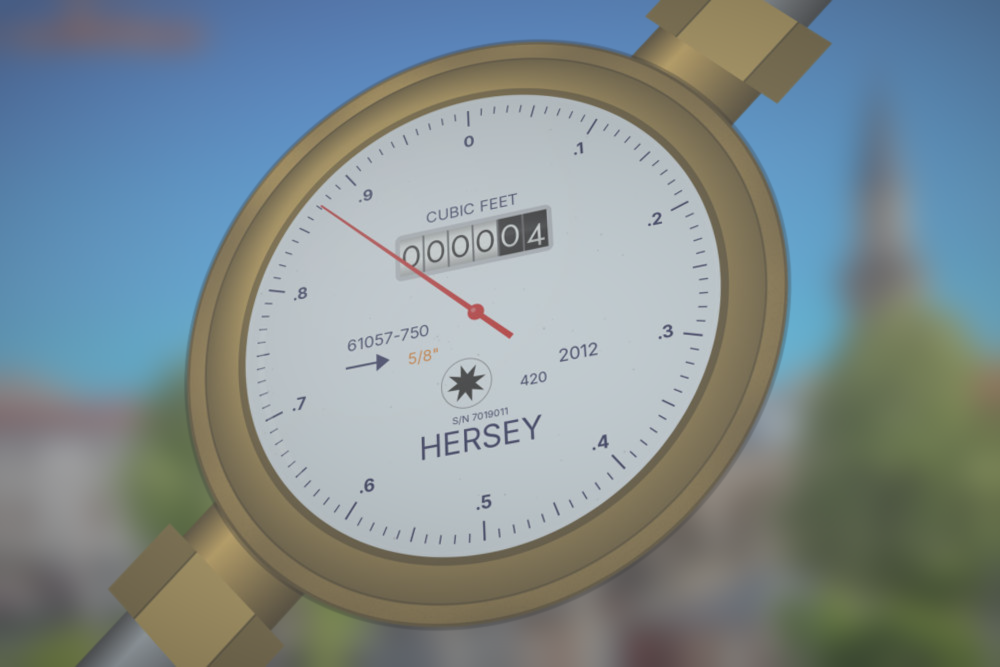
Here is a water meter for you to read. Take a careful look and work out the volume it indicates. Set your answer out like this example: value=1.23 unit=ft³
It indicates value=3.87 unit=ft³
